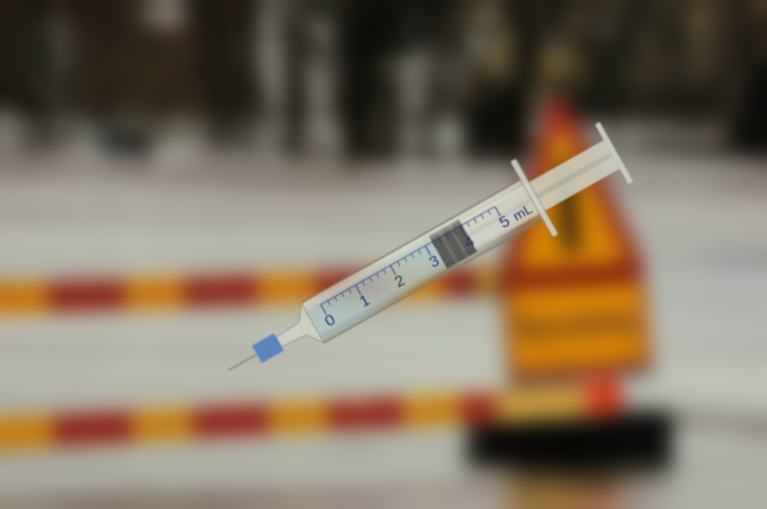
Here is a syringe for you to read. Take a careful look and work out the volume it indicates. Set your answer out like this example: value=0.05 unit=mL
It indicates value=3.2 unit=mL
